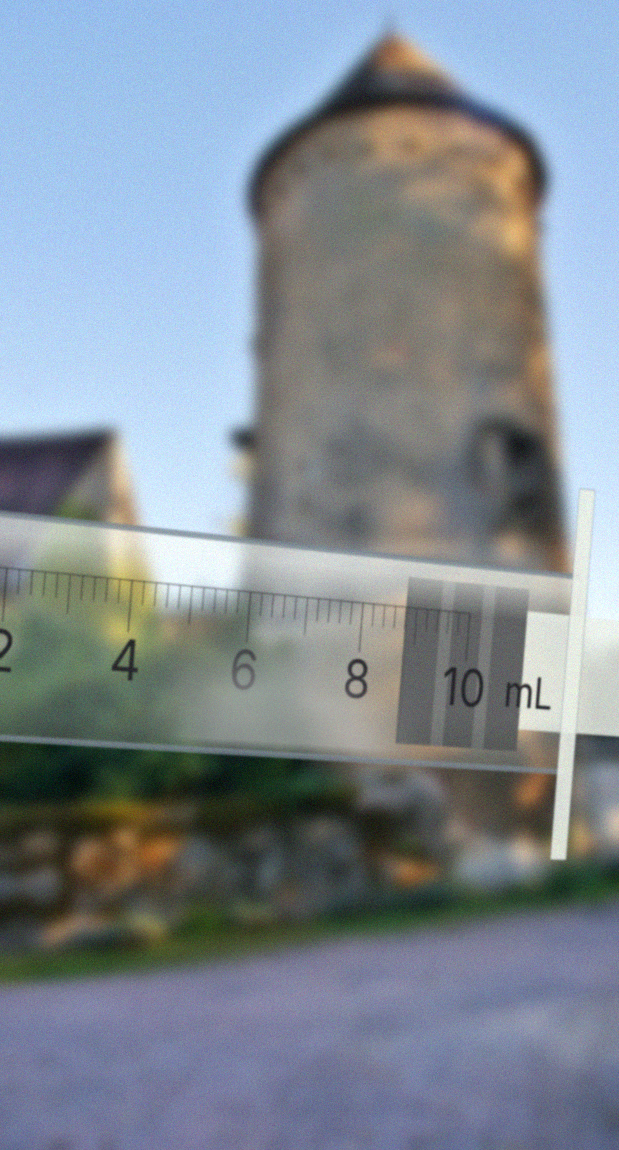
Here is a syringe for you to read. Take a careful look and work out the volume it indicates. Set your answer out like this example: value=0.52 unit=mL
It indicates value=8.8 unit=mL
